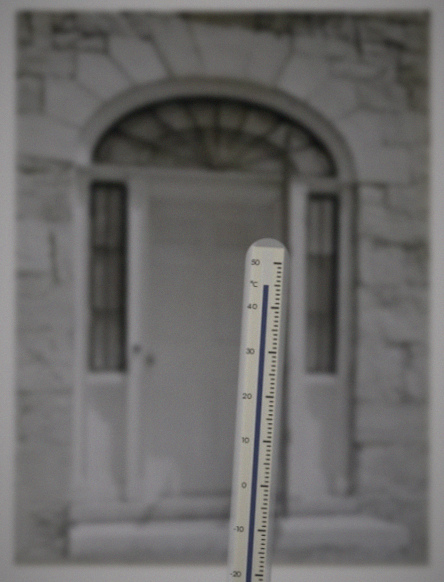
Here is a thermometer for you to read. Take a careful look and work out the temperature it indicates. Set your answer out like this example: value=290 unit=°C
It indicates value=45 unit=°C
